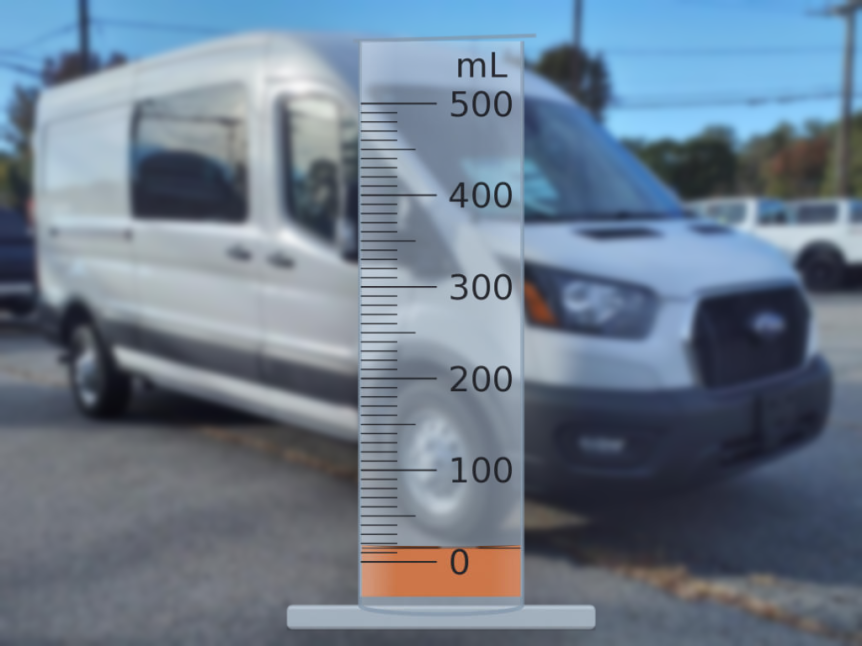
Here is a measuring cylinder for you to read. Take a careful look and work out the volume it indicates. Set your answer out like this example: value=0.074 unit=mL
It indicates value=15 unit=mL
